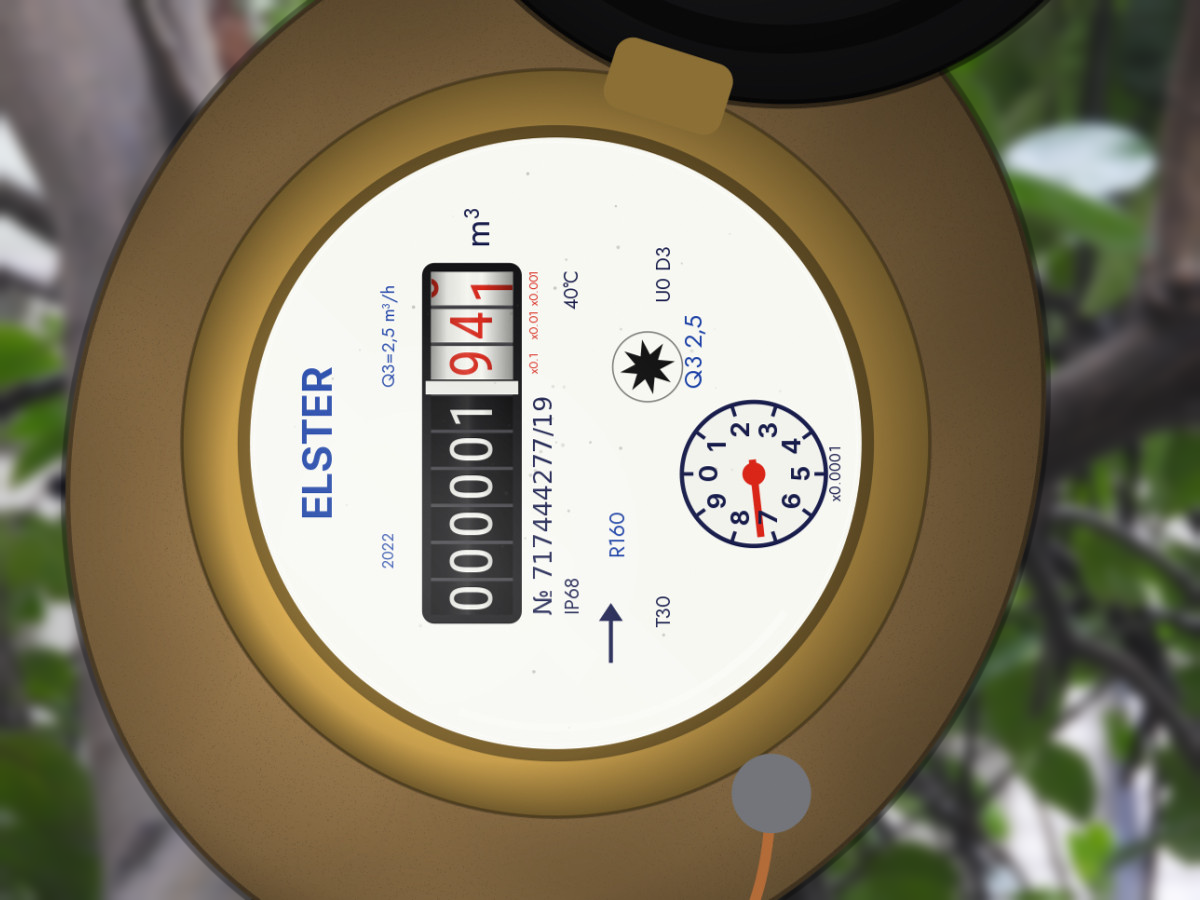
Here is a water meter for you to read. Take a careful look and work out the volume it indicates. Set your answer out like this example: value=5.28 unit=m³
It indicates value=1.9407 unit=m³
